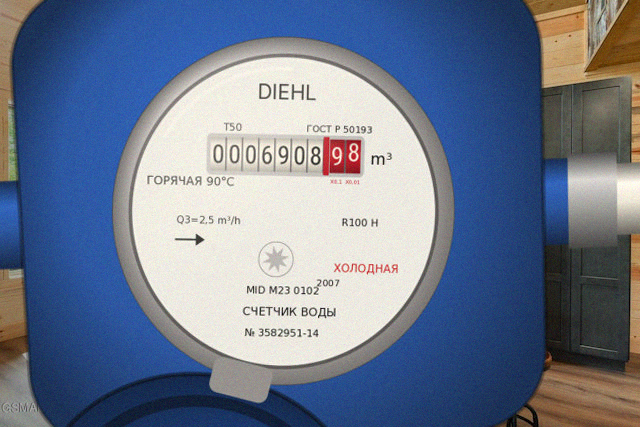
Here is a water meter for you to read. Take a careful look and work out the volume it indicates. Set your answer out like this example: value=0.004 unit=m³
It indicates value=6908.98 unit=m³
